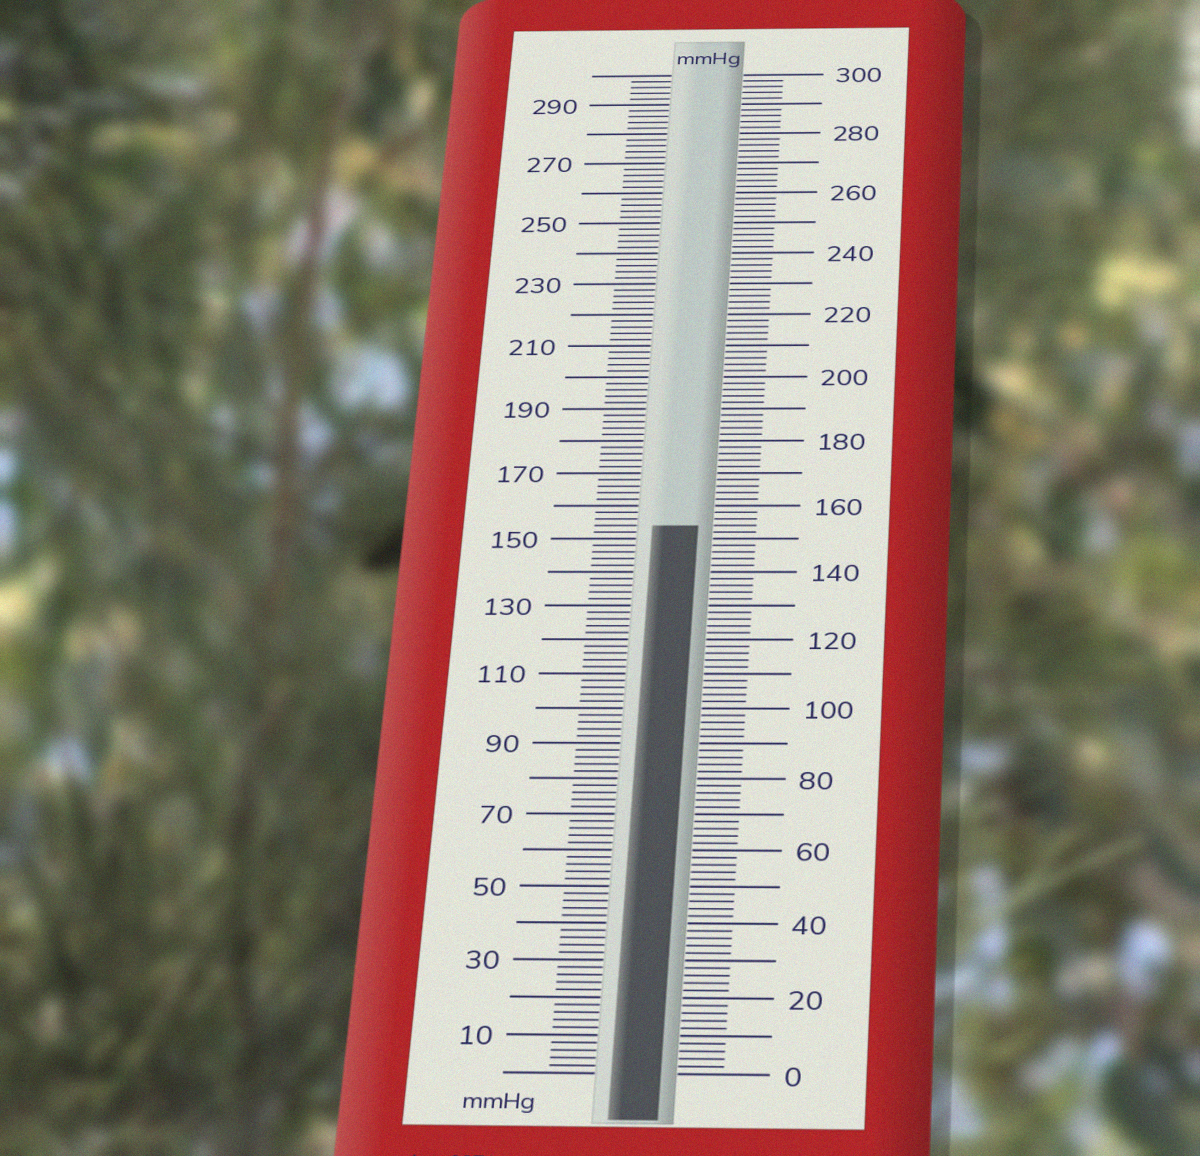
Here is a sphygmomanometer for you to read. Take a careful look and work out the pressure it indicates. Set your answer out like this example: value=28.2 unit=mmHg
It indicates value=154 unit=mmHg
